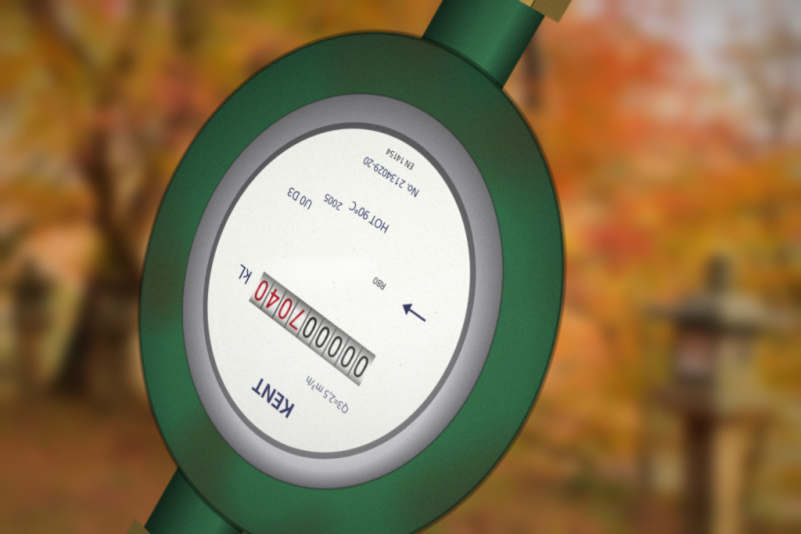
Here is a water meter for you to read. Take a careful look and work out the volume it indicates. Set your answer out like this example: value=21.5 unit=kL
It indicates value=0.7040 unit=kL
